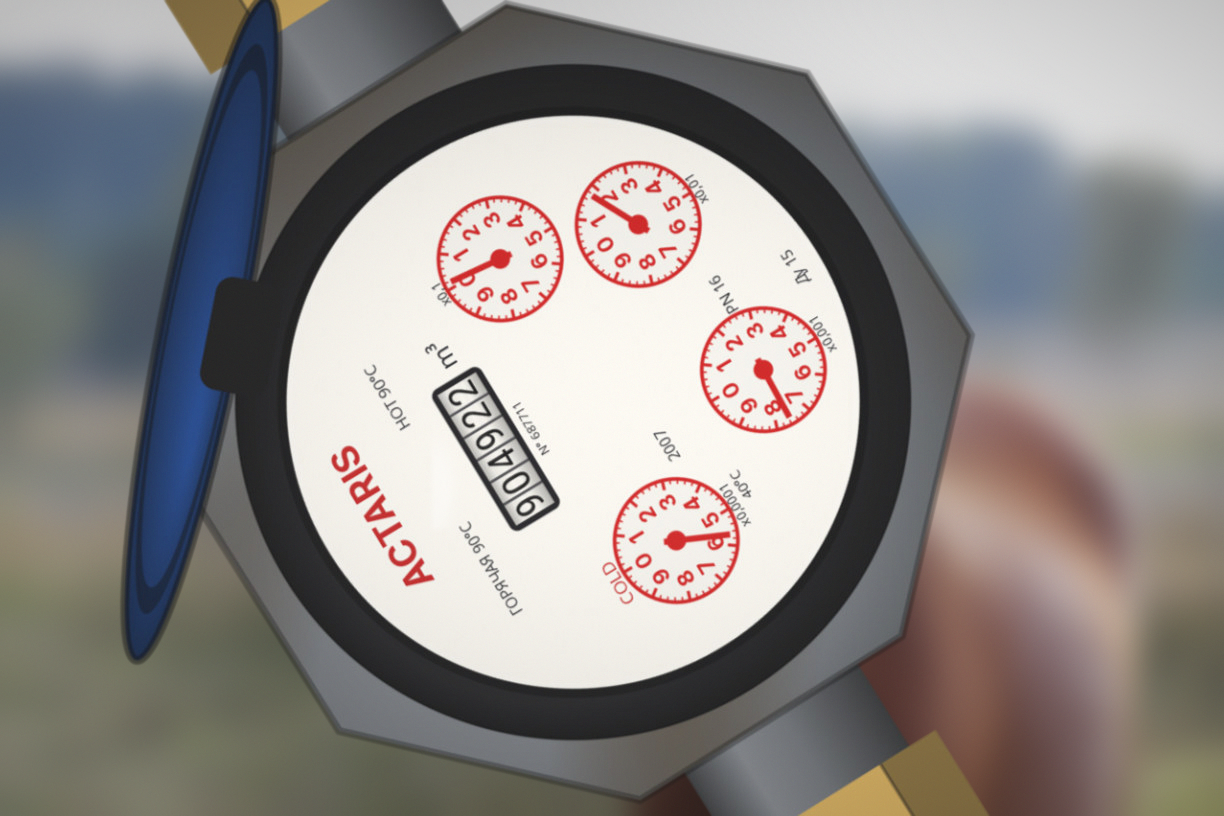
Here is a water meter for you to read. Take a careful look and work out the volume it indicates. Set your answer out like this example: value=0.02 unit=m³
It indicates value=904922.0175 unit=m³
